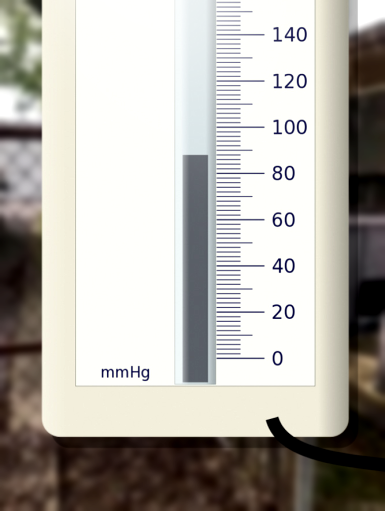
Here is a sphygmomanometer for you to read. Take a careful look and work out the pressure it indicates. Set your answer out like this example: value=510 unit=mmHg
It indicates value=88 unit=mmHg
